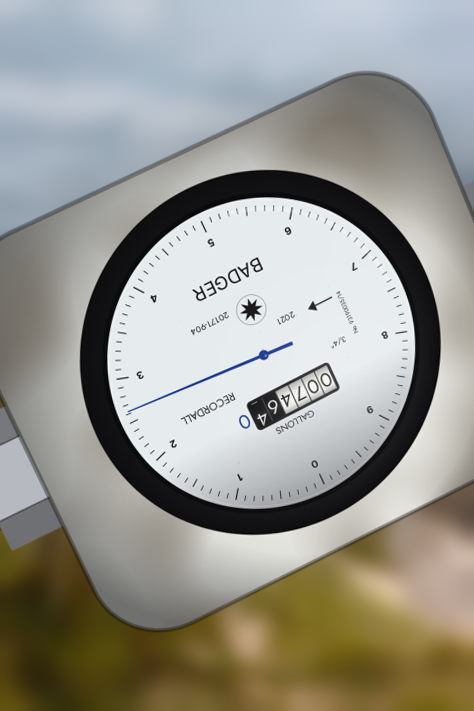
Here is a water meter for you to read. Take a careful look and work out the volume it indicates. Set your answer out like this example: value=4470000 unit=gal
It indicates value=74642.6 unit=gal
